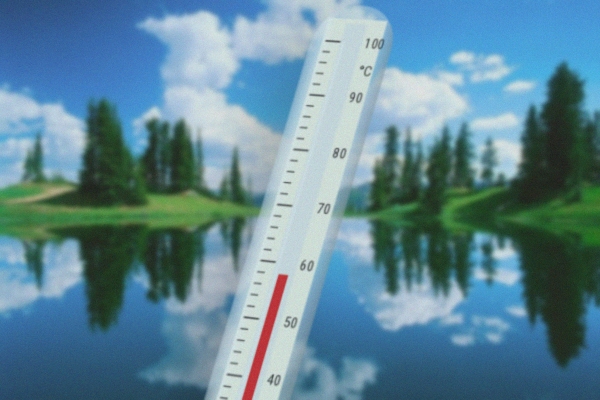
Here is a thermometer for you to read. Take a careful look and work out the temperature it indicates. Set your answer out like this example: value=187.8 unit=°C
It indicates value=58 unit=°C
